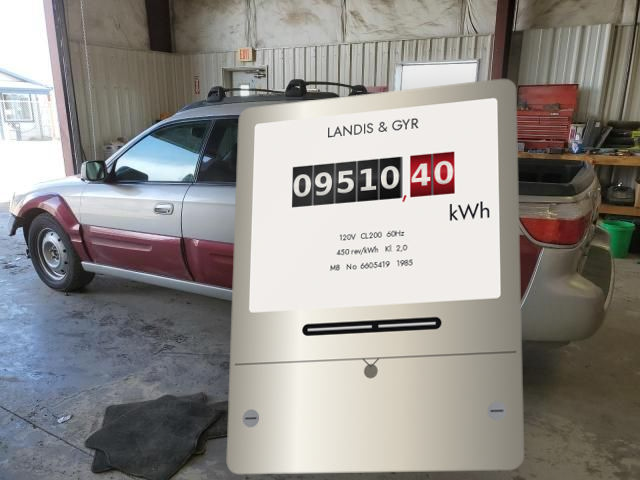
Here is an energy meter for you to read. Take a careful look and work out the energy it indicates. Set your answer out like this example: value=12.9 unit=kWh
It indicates value=9510.40 unit=kWh
